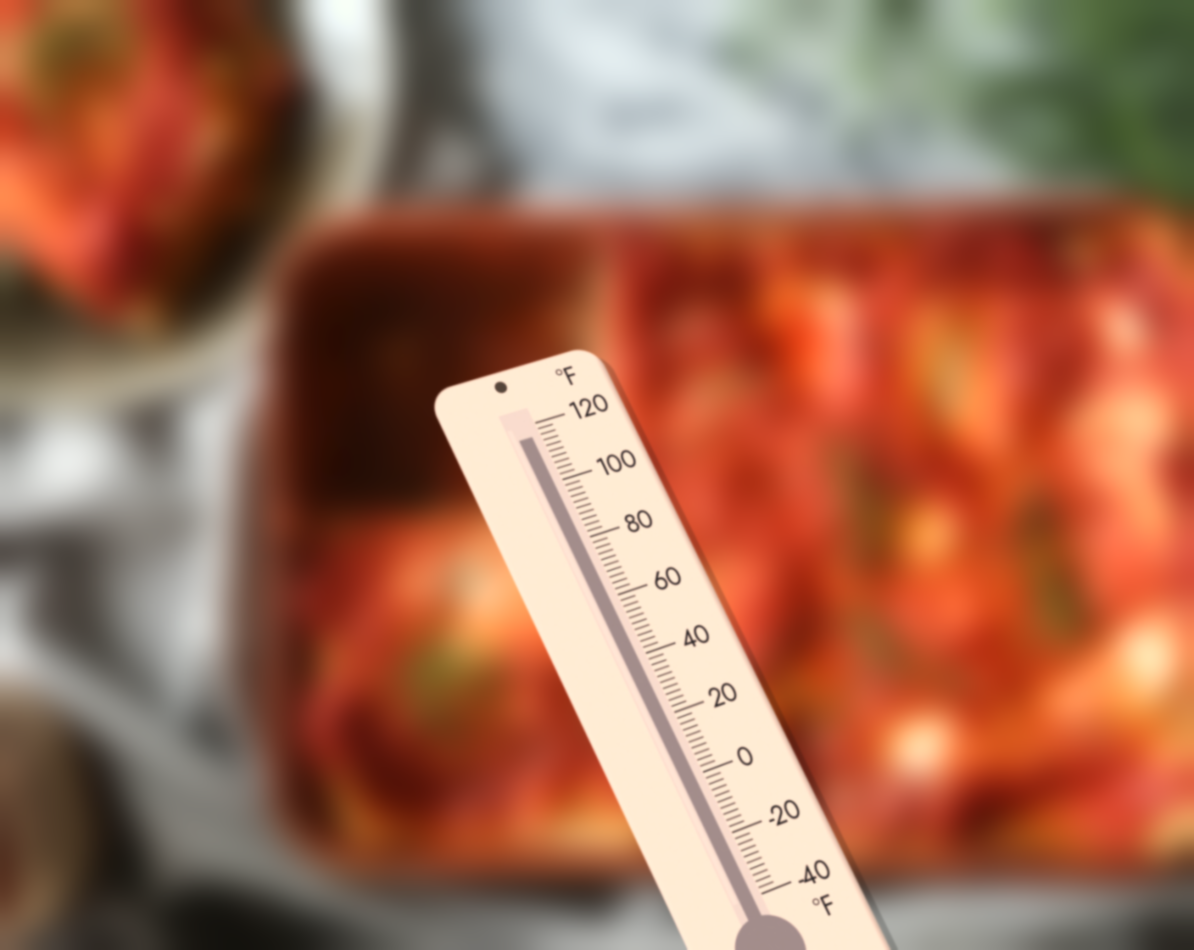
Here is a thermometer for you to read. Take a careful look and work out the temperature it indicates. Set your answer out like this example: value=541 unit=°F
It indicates value=116 unit=°F
